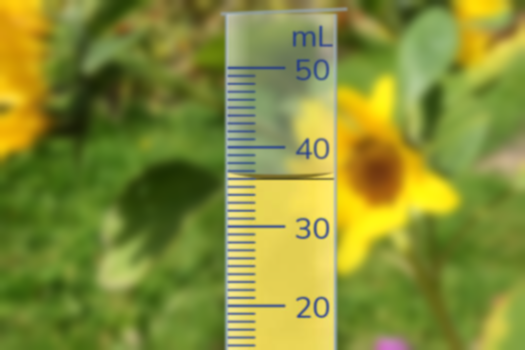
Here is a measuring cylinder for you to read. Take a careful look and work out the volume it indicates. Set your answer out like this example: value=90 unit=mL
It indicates value=36 unit=mL
